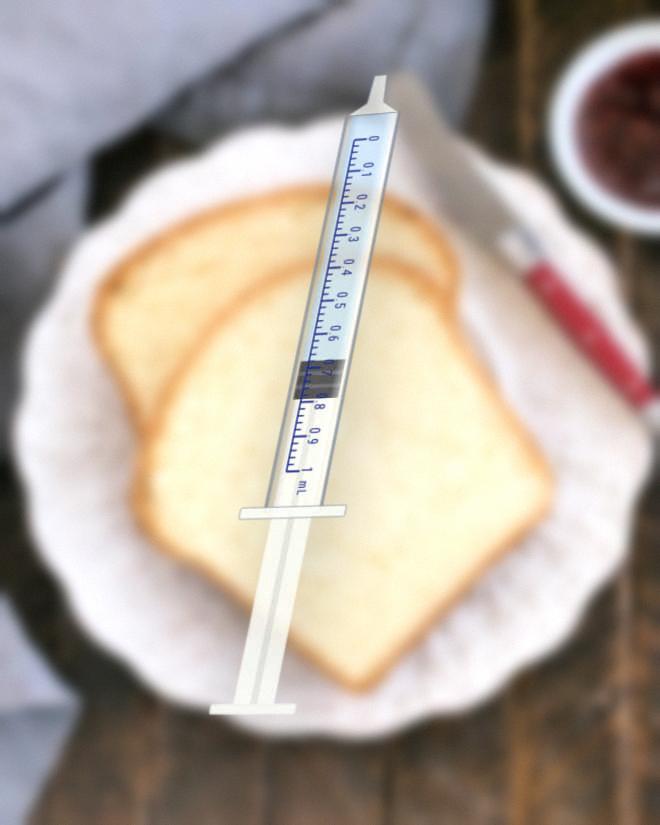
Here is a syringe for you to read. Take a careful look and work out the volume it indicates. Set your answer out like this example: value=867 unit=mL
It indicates value=0.68 unit=mL
